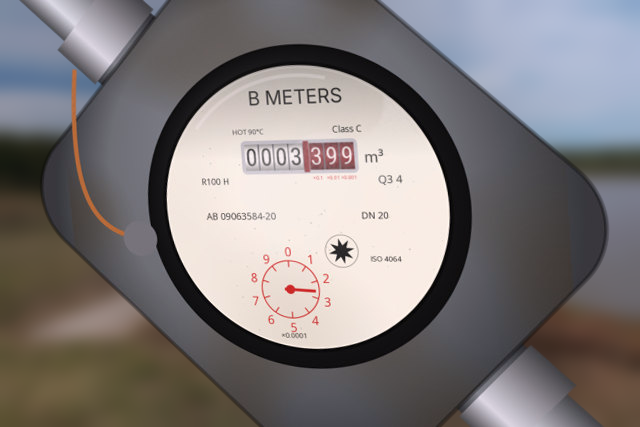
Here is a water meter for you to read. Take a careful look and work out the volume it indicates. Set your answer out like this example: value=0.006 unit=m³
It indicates value=3.3992 unit=m³
